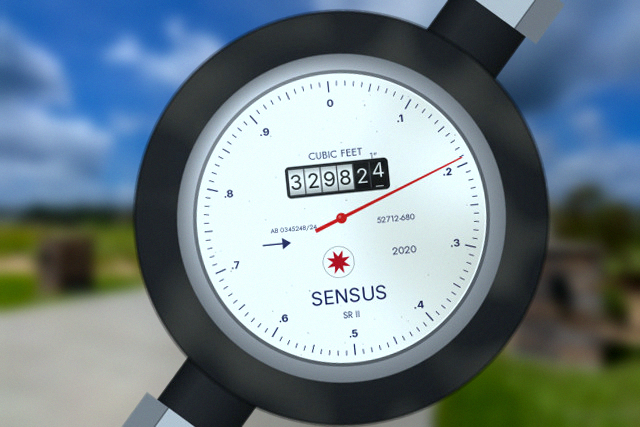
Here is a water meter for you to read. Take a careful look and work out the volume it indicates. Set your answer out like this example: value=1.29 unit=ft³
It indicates value=329824.19 unit=ft³
